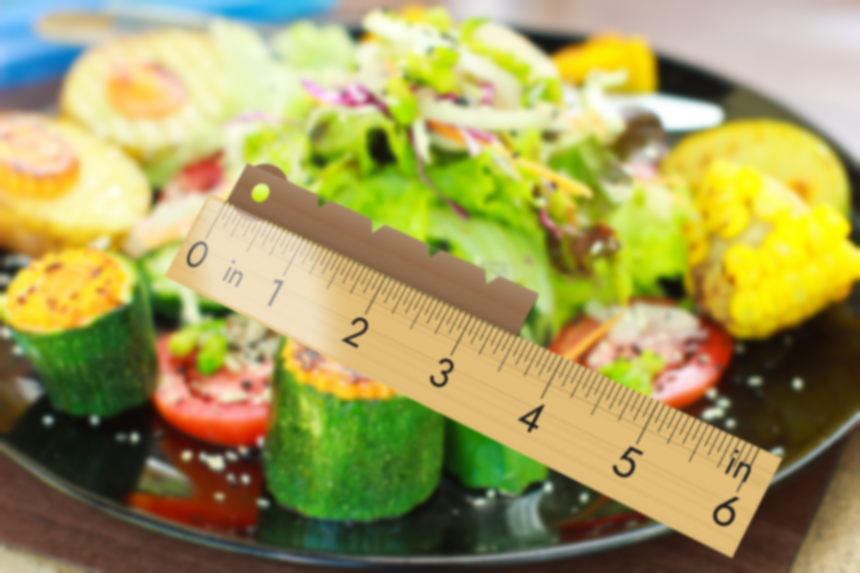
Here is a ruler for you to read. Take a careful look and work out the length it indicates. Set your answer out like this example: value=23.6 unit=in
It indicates value=3.5 unit=in
